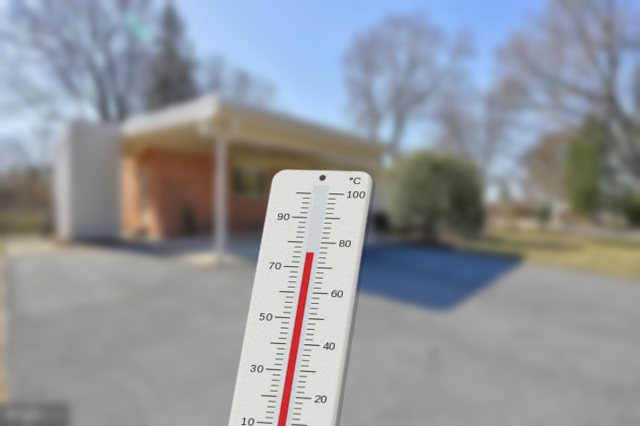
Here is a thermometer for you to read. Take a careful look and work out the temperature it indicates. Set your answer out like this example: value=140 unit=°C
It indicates value=76 unit=°C
